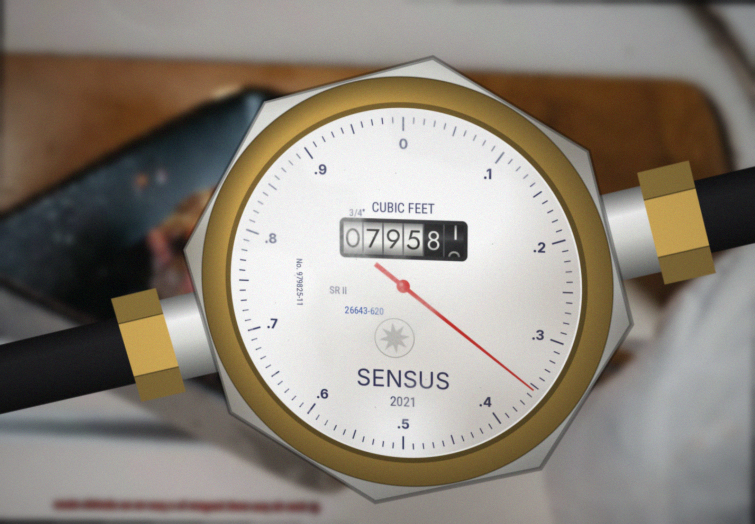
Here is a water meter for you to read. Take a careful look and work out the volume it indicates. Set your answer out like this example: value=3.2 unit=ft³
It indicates value=79581.35 unit=ft³
